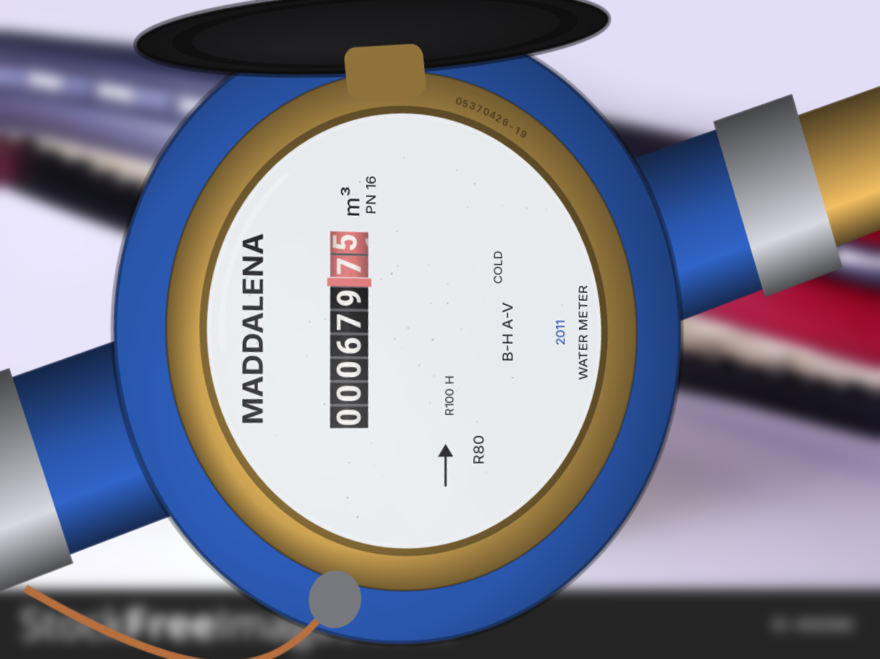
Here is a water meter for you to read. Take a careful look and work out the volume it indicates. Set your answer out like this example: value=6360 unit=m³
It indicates value=679.75 unit=m³
